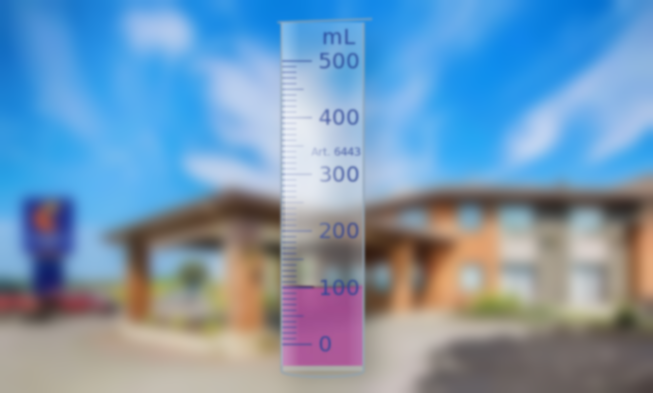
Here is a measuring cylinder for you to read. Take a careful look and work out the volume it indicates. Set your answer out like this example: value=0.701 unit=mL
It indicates value=100 unit=mL
